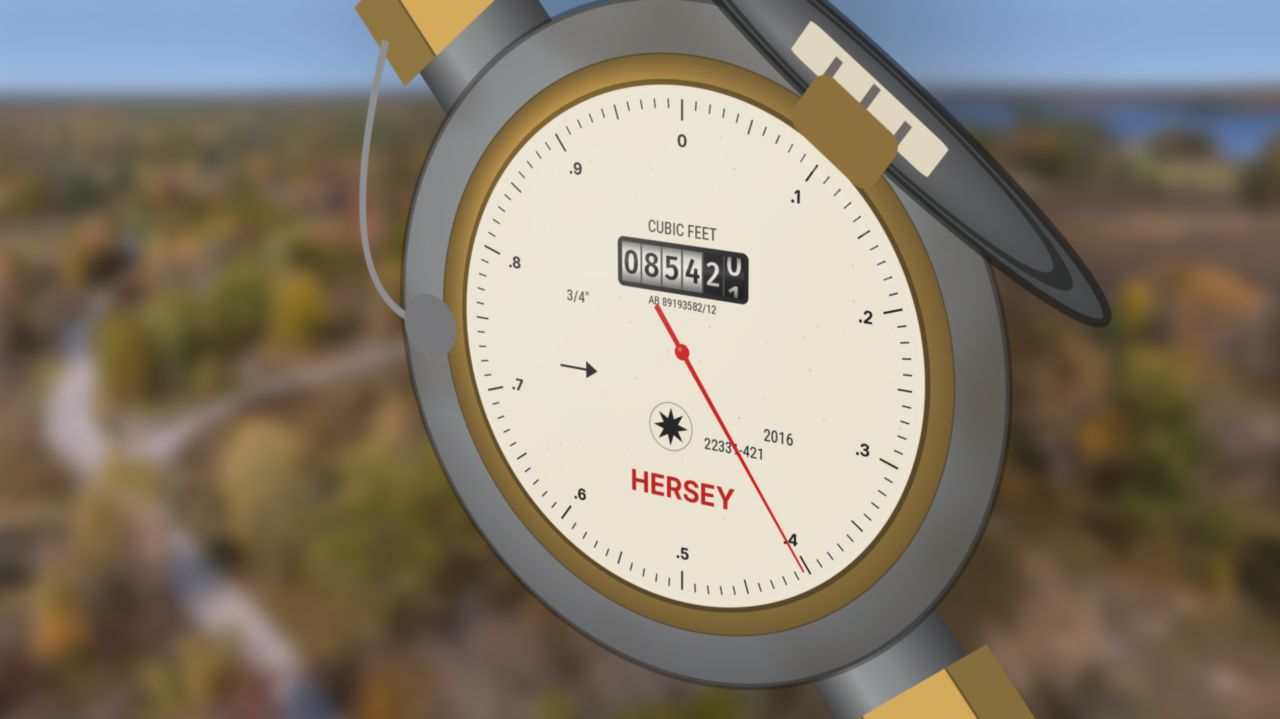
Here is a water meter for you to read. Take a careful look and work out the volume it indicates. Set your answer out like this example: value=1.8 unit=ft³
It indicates value=85420.40 unit=ft³
